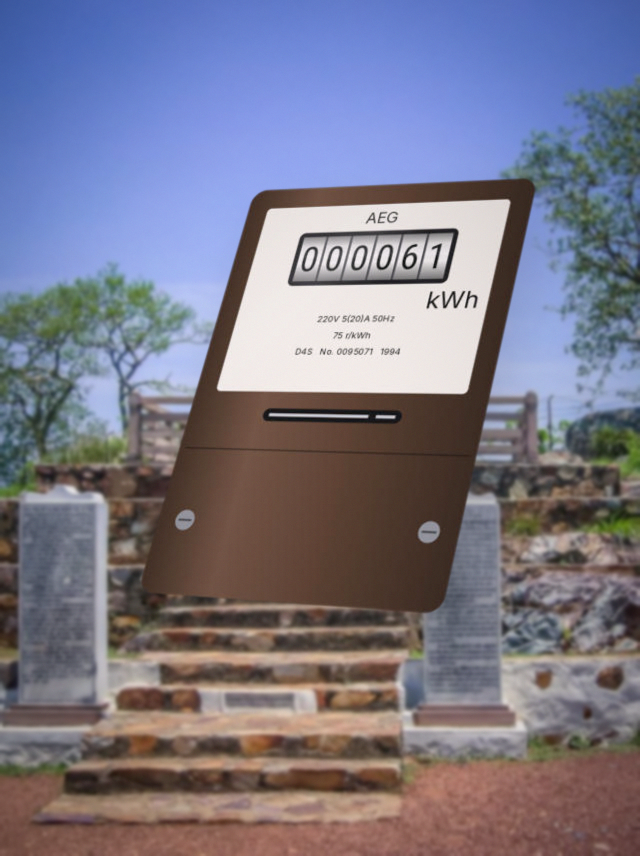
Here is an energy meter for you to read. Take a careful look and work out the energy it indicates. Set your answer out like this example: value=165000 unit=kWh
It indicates value=61 unit=kWh
